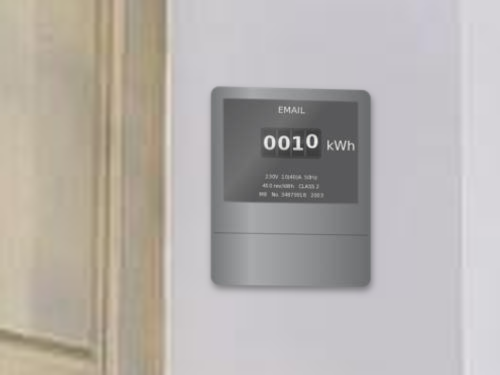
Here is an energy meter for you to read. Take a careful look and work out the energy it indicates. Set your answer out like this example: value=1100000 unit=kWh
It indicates value=10 unit=kWh
